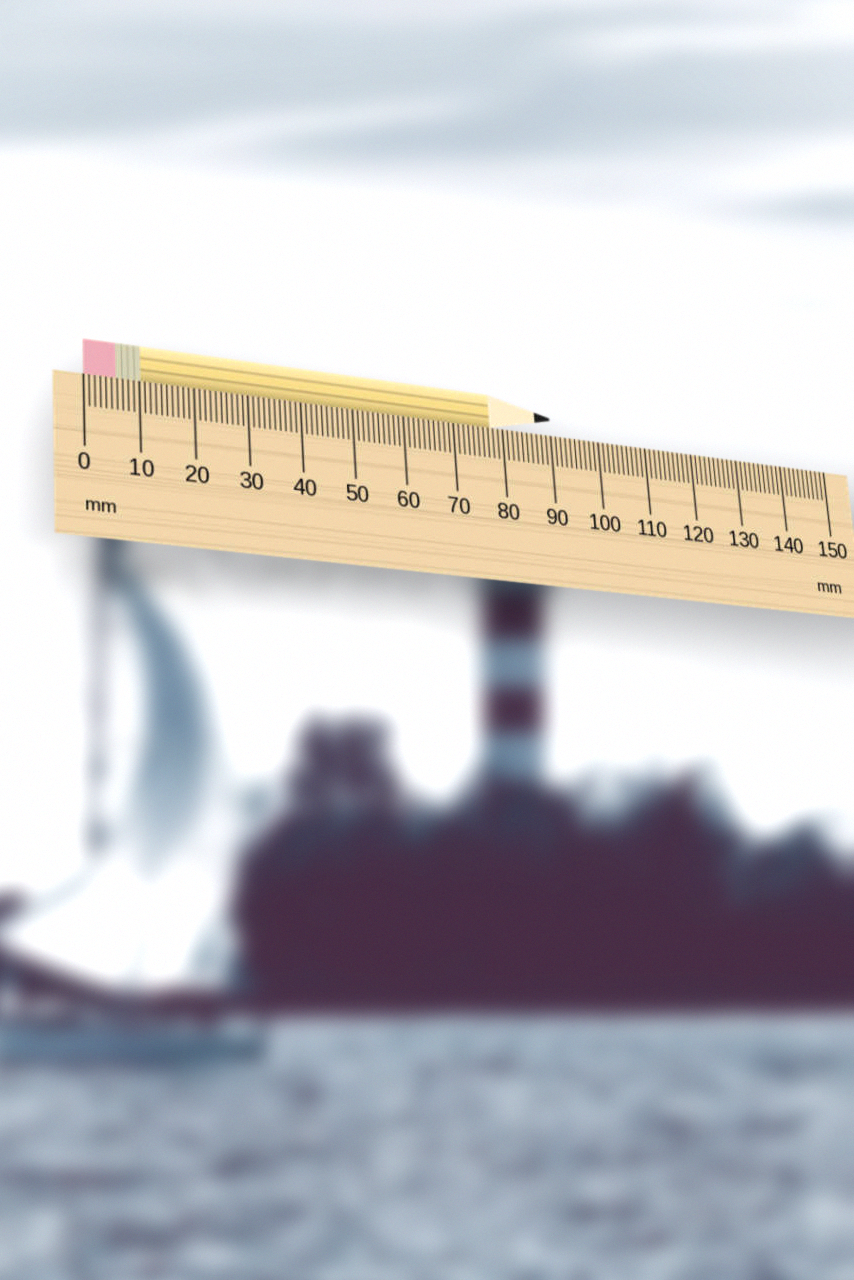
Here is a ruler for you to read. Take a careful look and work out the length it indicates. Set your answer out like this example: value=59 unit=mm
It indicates value=90 unit=mm
